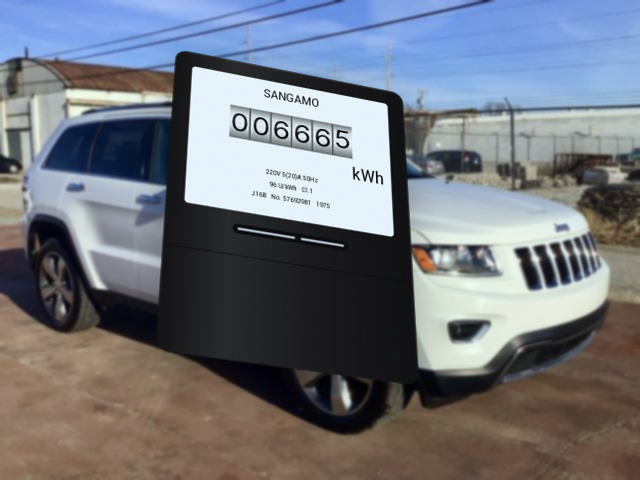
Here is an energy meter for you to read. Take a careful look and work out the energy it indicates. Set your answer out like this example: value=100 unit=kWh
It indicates value=6665 unit=kWh
